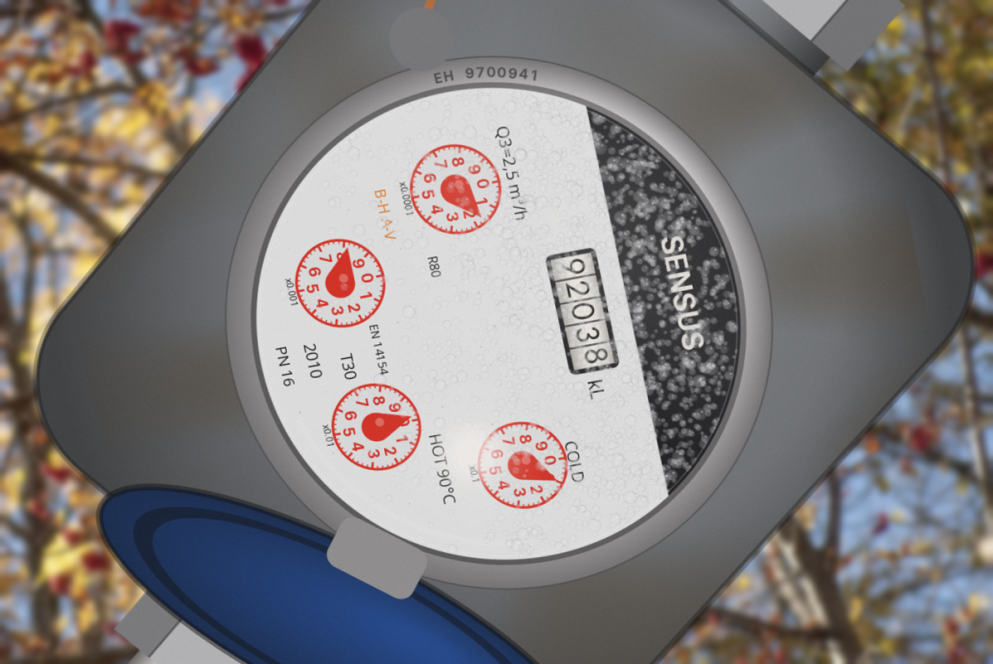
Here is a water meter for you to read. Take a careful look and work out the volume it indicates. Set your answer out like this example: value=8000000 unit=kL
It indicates value=92038.0981 unit=kL
